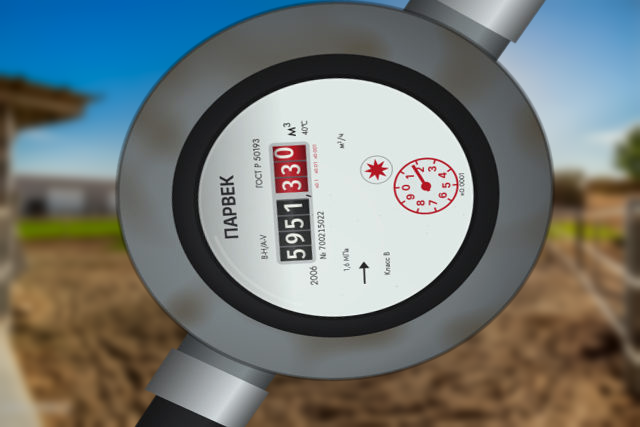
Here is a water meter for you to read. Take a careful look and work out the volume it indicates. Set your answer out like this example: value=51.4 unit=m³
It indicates value=5951.3301 unit=m³
